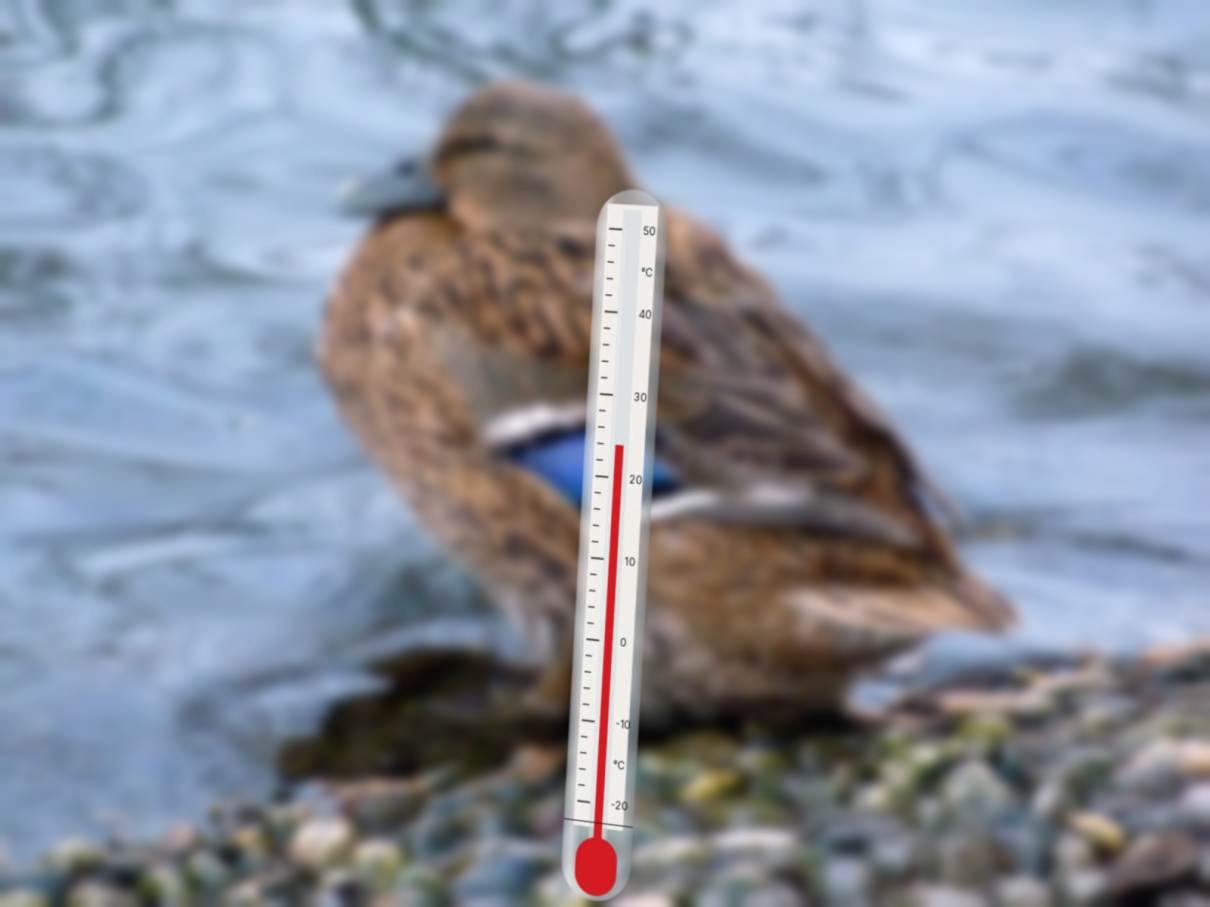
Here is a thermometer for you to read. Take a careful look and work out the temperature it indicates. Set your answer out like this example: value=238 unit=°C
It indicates value=24 unit=°C
